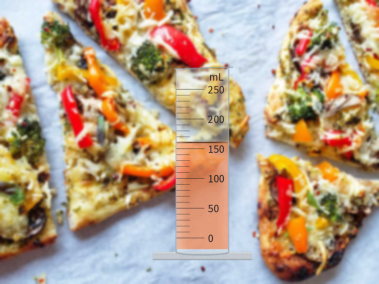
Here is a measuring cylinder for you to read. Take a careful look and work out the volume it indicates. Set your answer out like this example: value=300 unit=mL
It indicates value=160 unit=mL
